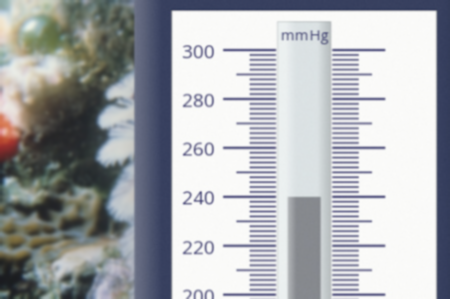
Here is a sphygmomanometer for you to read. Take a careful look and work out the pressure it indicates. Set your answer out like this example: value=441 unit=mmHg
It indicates value=240 unit=mmHg
